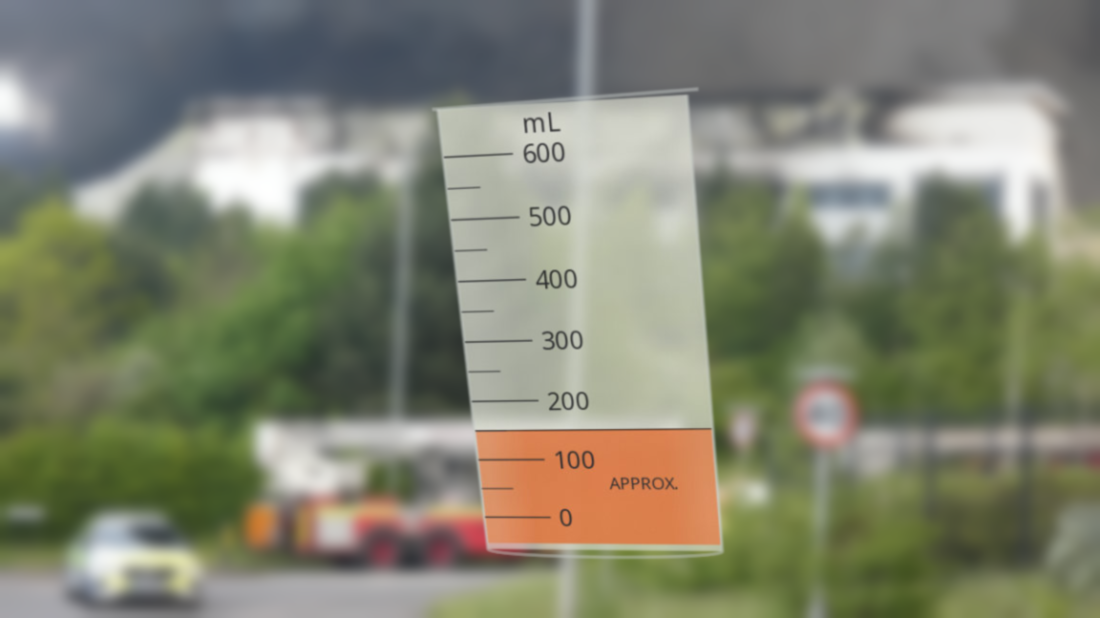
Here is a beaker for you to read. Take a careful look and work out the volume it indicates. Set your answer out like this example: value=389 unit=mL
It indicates value=150 unit=mL
